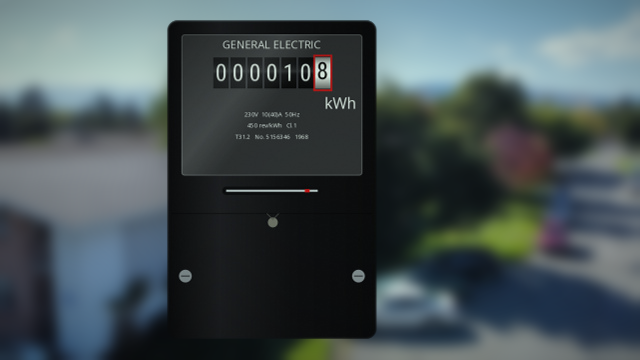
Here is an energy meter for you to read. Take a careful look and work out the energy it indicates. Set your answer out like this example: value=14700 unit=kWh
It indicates value=10.8 unit=kWh
